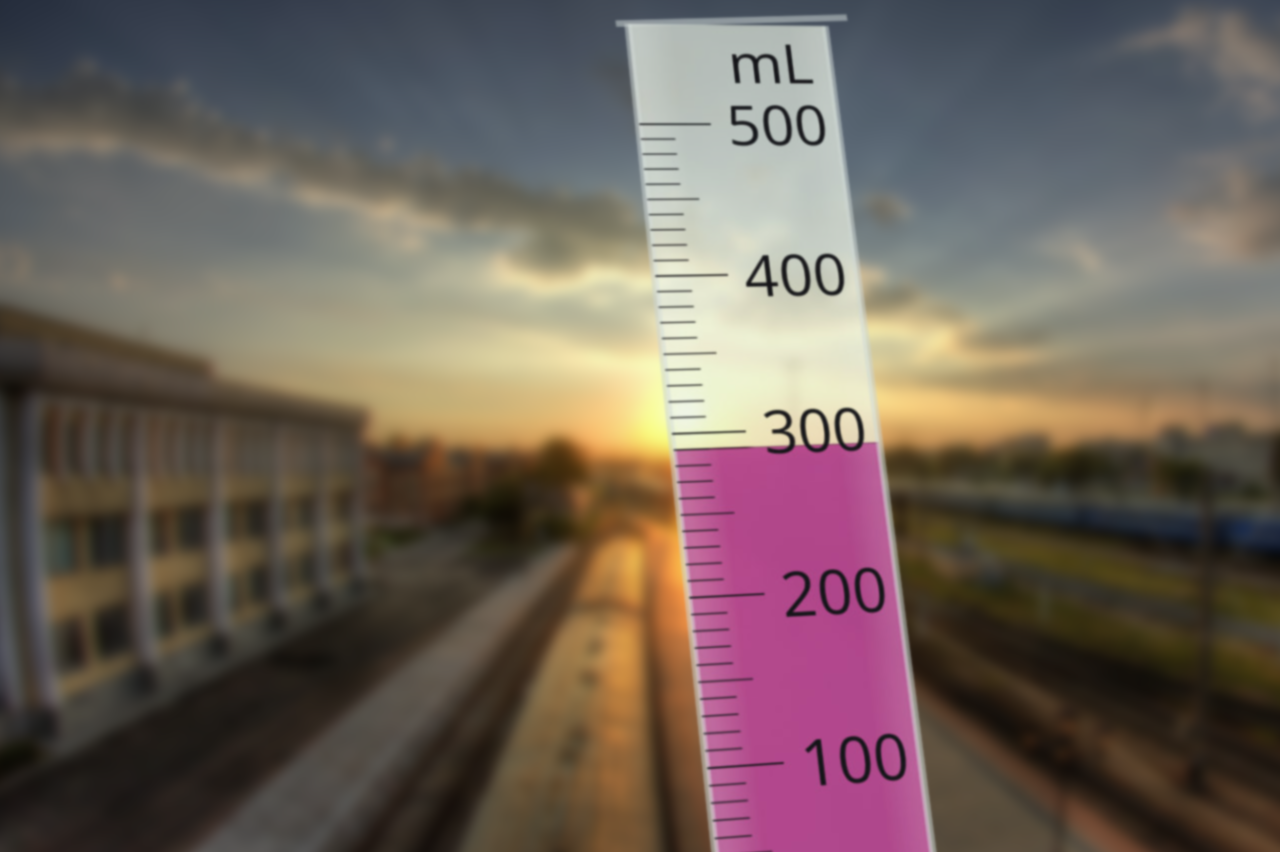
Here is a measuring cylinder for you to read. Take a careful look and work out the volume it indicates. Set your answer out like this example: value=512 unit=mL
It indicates value=290 unit=mL
